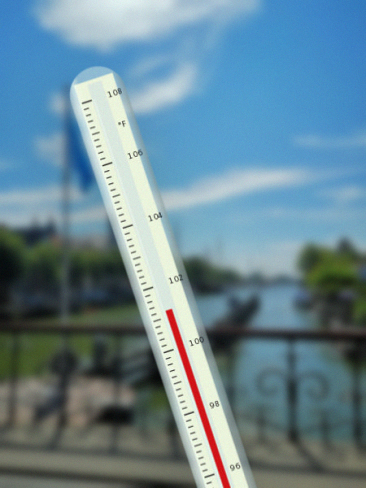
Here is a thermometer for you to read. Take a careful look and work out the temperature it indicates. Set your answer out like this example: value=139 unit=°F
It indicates value=101.2 unit=°F
